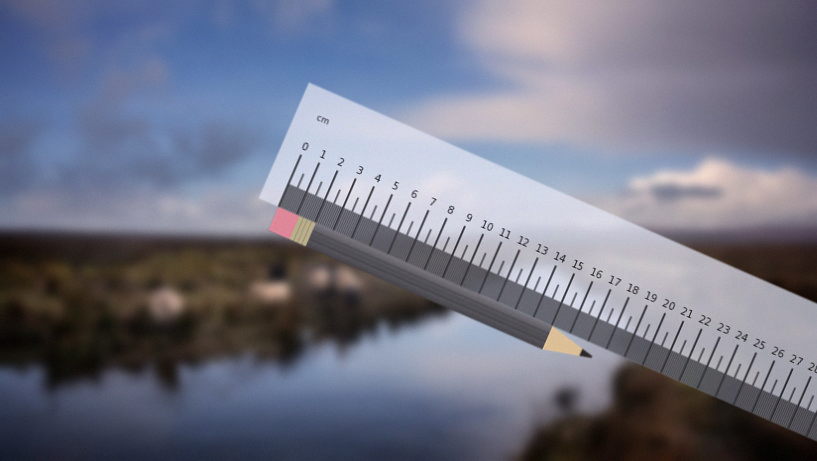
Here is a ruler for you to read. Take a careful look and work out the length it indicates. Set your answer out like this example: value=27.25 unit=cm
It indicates value=17.5 unit=cm
